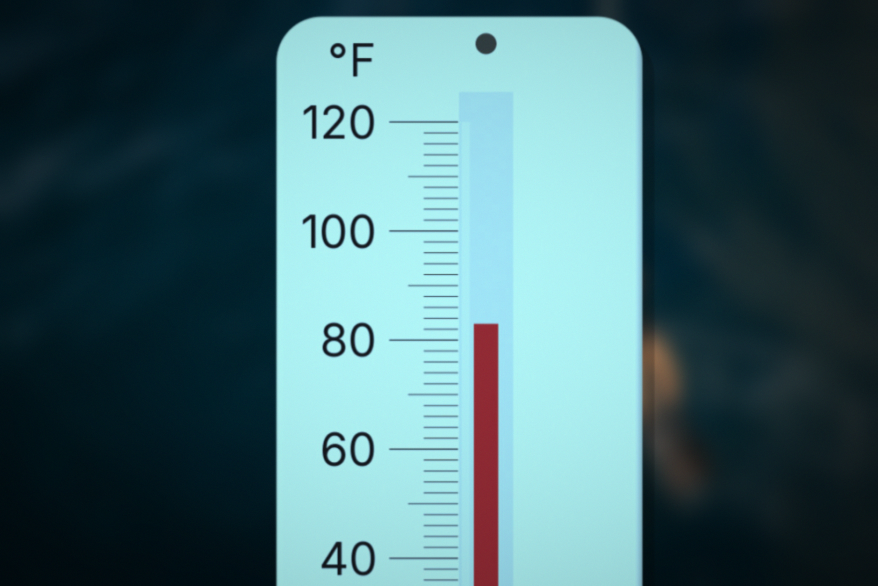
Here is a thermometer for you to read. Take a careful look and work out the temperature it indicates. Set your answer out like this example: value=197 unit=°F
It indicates value=83 unit=°F
